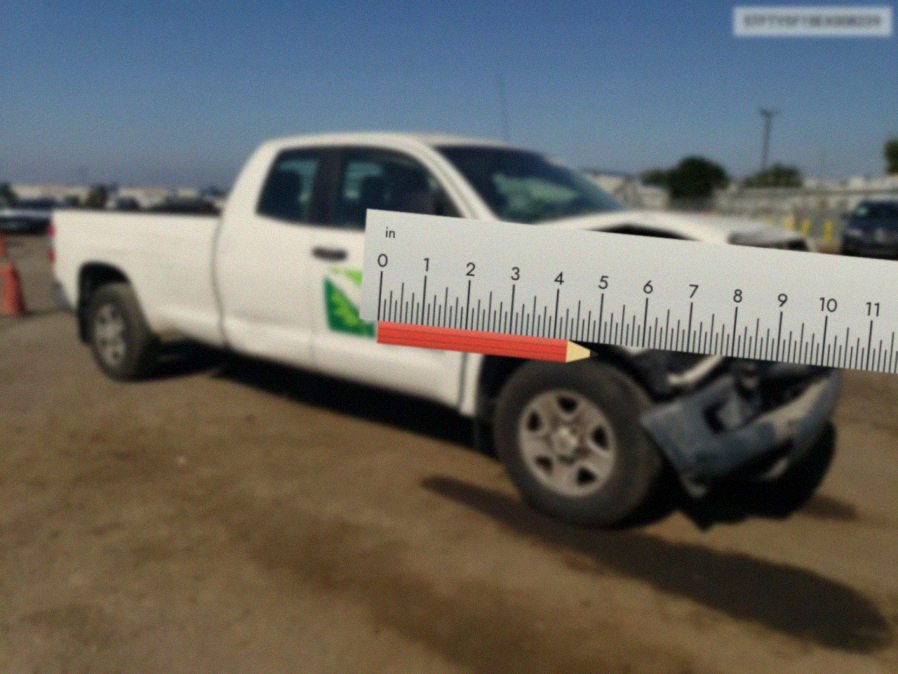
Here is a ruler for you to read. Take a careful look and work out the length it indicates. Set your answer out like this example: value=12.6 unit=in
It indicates value=5 unit=in
